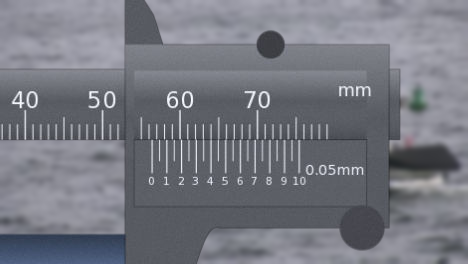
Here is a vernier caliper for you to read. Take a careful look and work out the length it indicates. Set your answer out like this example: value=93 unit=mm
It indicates value=56.4 unit=mm
